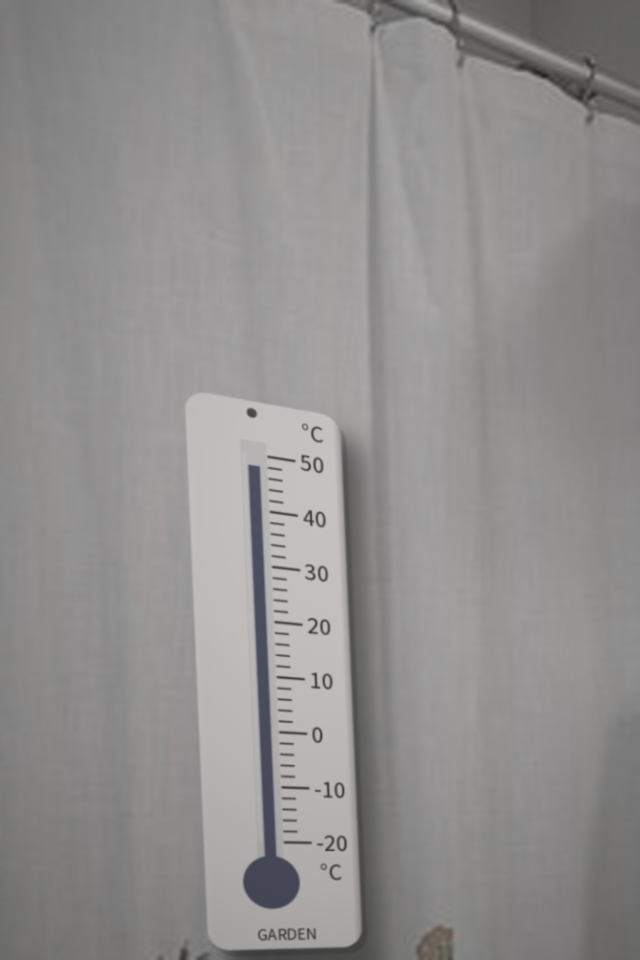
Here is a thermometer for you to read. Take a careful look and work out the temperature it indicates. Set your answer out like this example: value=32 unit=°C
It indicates value=48 unit=°C
